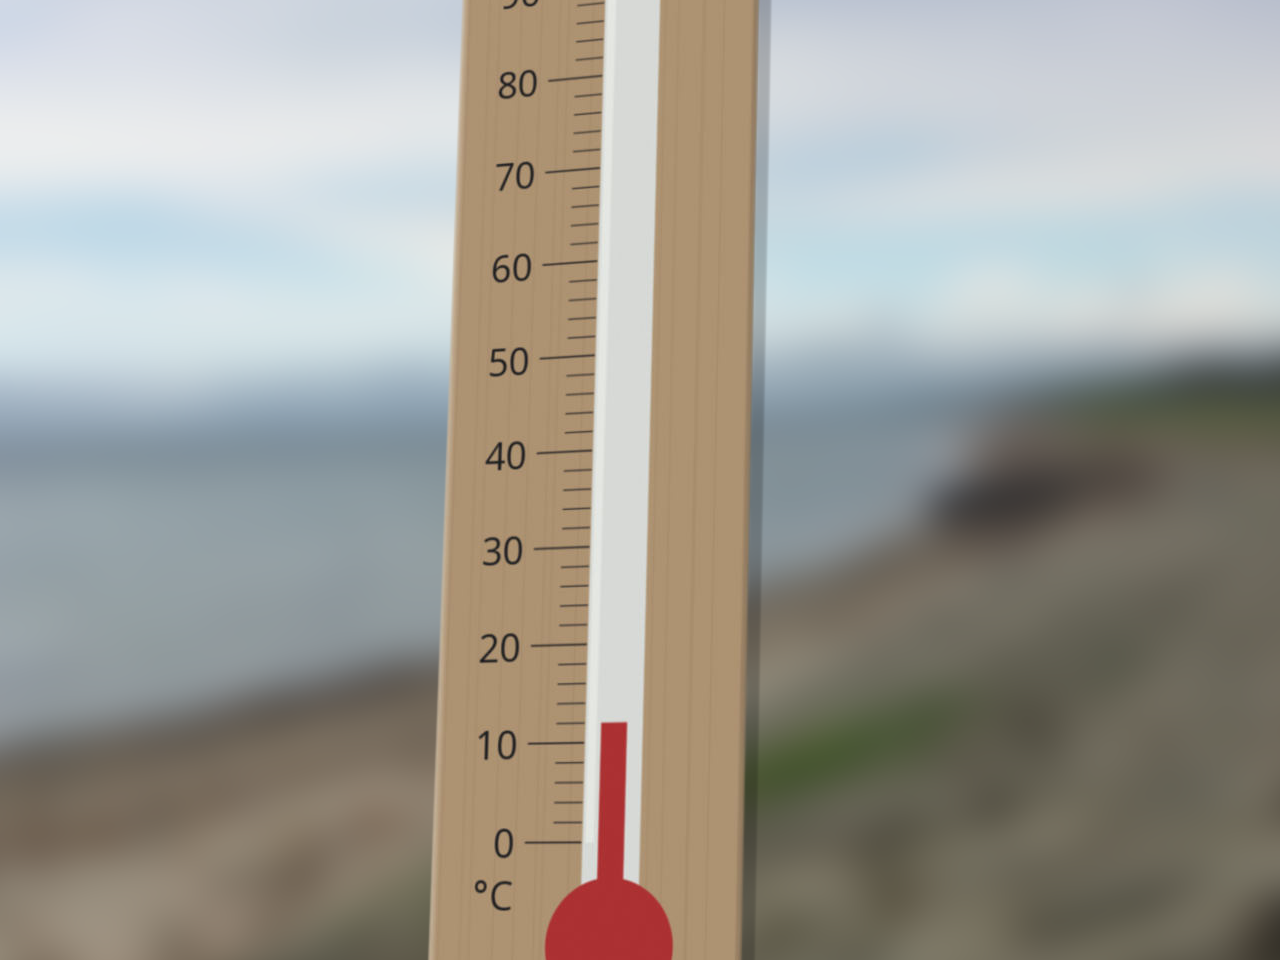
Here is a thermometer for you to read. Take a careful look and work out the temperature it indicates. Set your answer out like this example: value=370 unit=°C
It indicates value=12 unit=°C
